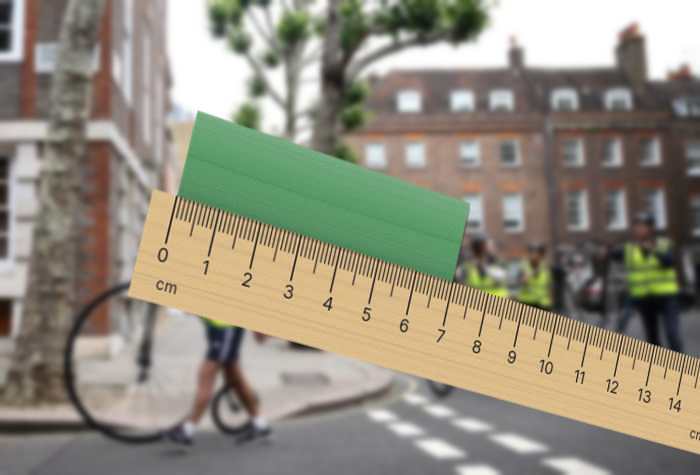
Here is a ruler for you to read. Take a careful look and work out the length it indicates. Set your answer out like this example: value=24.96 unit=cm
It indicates value=7 unit=cm
